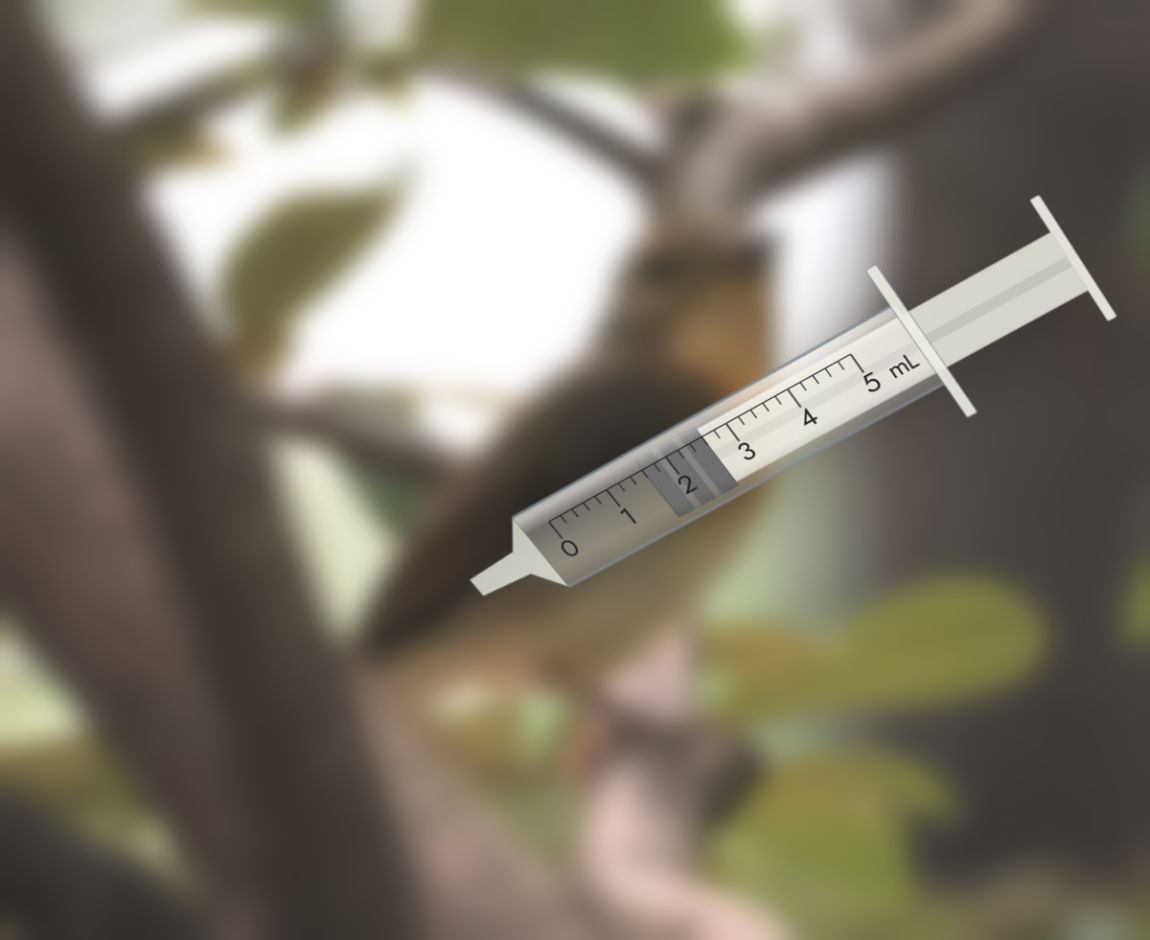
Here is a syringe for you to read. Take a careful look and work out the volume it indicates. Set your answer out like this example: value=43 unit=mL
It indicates value=1.6 unit=mL
